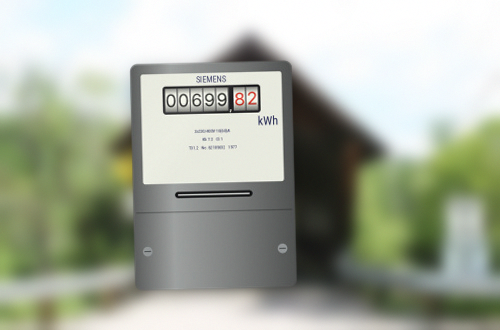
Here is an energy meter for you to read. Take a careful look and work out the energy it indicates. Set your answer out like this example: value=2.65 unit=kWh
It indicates value=699.82 unit=kWh
